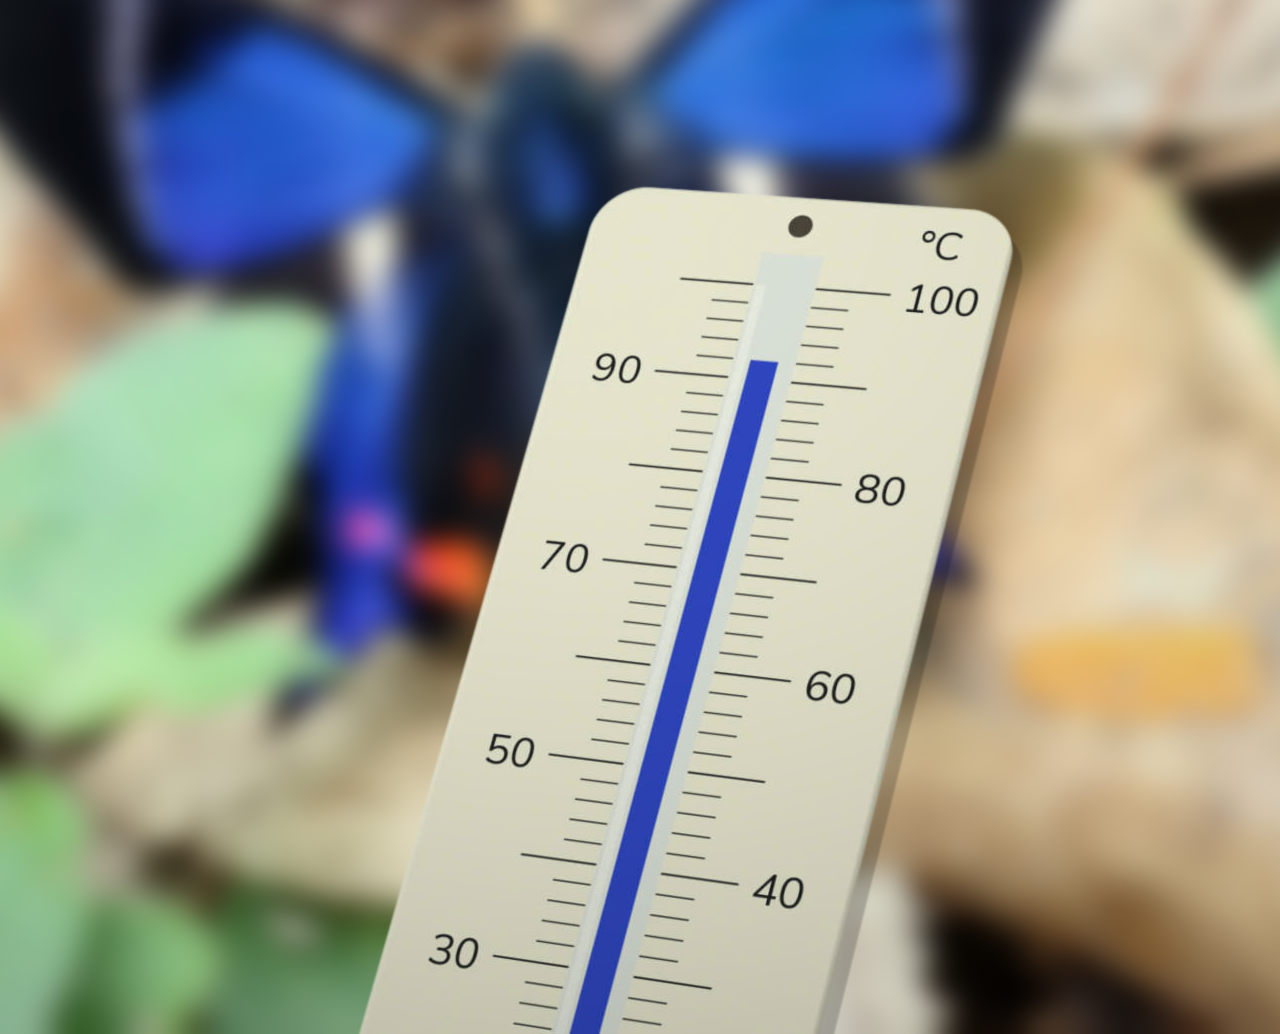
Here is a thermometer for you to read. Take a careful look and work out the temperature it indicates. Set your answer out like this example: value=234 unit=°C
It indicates value=92 unit=°C
